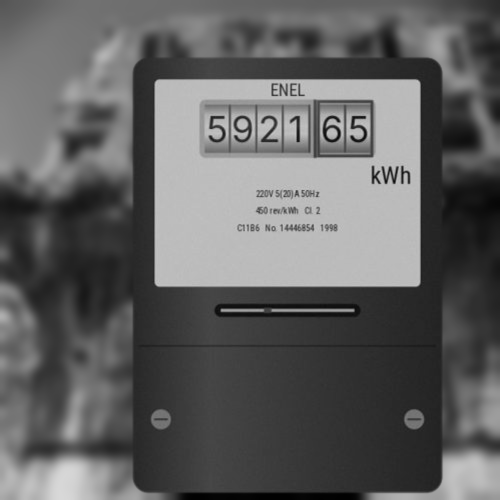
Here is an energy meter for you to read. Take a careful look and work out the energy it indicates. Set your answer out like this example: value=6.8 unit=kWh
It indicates value=5921.65 unit=kWh
